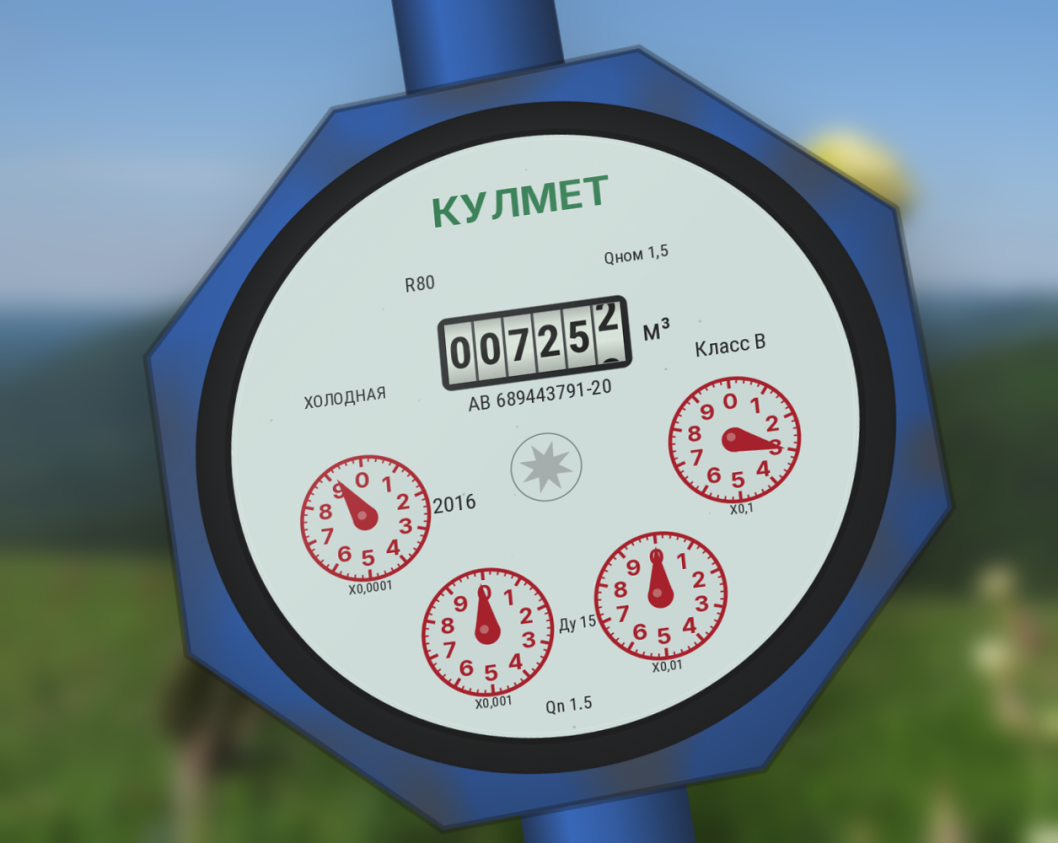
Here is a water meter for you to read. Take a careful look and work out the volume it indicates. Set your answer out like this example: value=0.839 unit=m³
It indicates value=7252.2999 unit=m³
